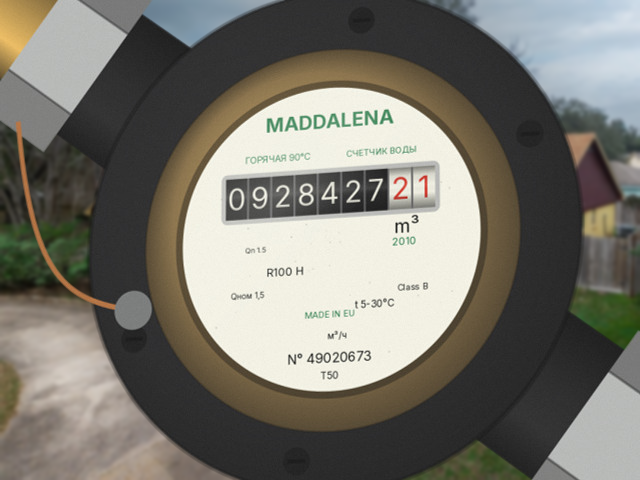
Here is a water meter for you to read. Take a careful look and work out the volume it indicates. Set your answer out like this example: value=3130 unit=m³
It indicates value=928427.21 unit=m³
